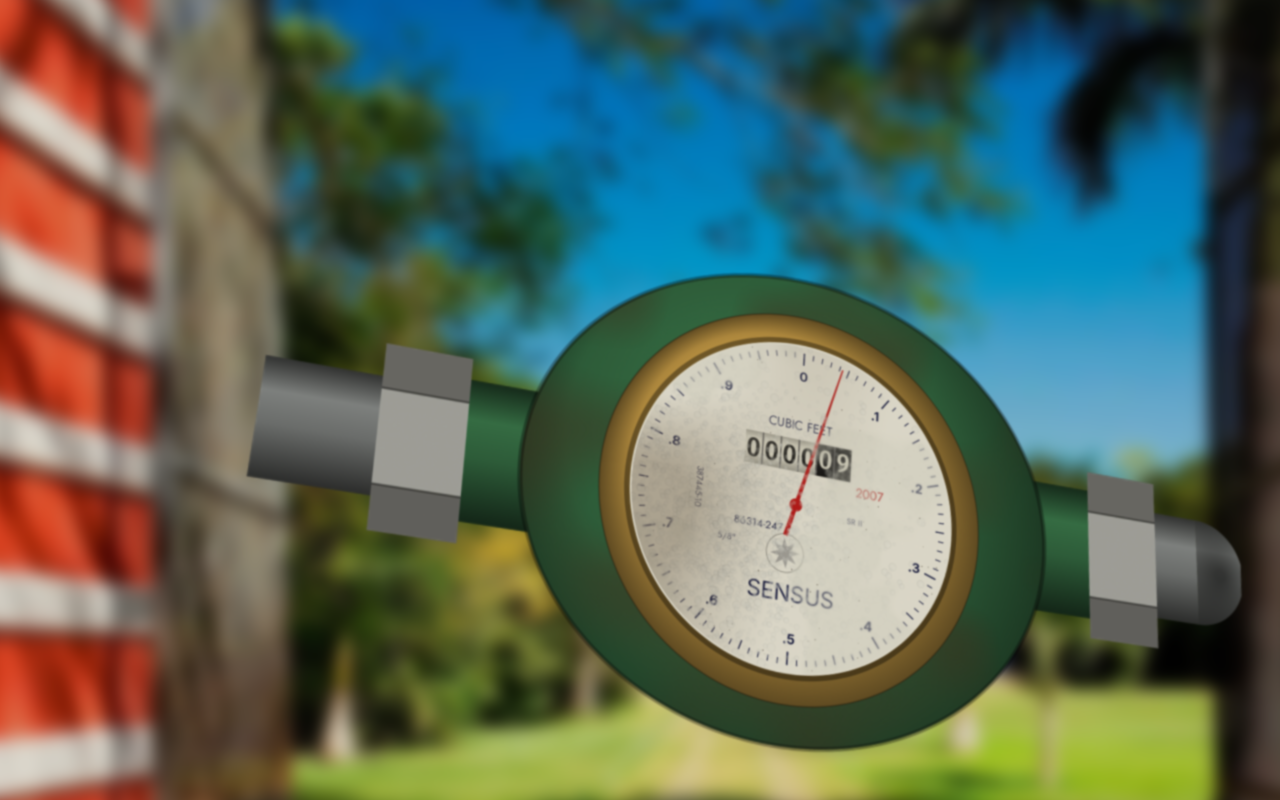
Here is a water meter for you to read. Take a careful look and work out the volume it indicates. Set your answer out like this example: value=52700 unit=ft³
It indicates value=9.04 unit=ft³
